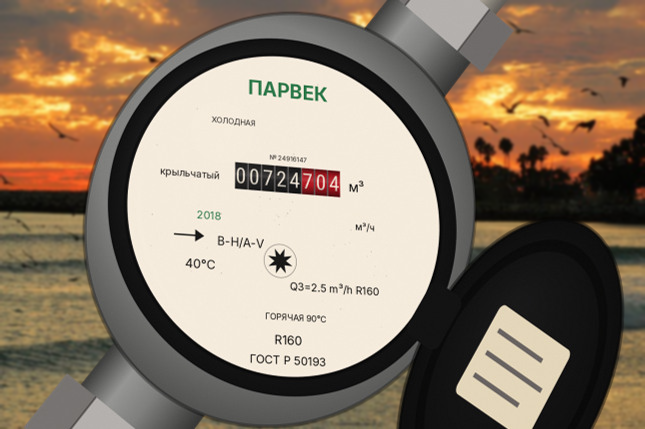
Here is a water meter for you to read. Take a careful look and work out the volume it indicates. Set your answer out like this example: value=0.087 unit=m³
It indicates value=724.704 unit=m³
